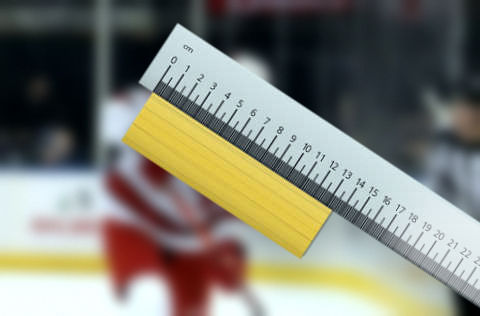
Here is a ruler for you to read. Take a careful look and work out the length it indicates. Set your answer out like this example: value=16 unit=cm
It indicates value=13.5 unit=cm
